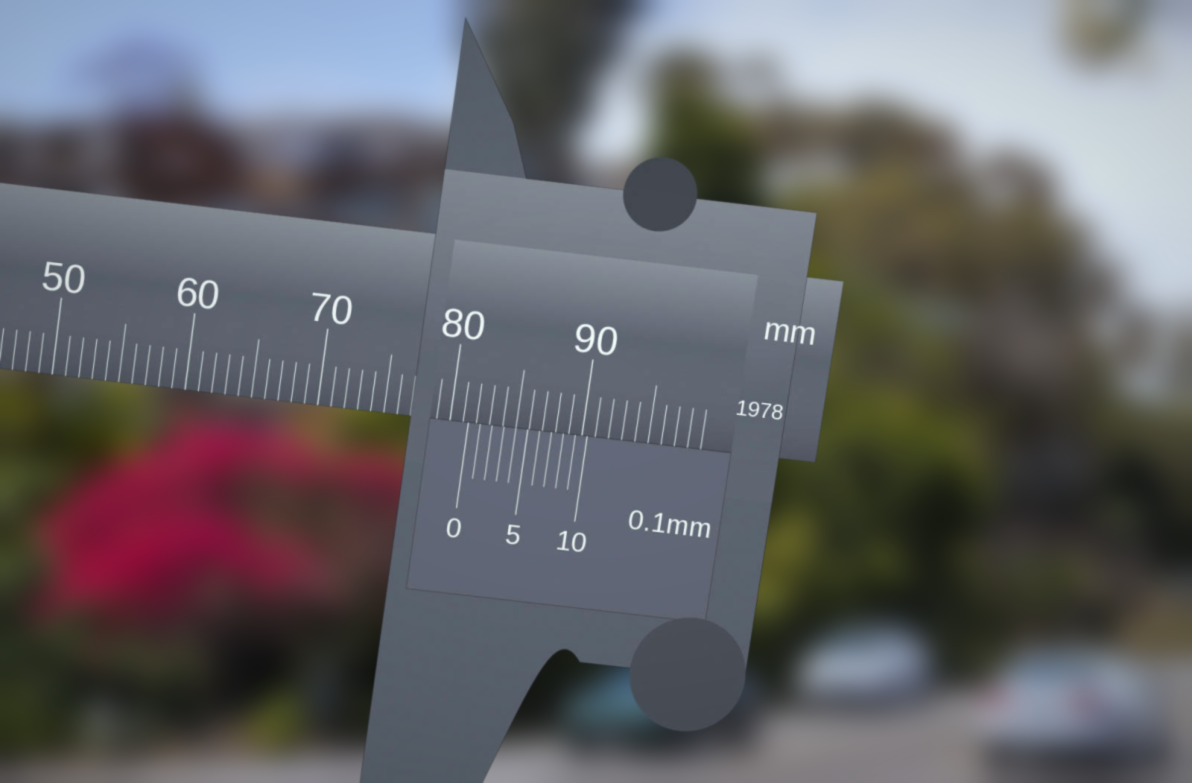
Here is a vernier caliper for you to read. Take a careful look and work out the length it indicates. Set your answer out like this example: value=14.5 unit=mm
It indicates value=81.4 unit=mm
